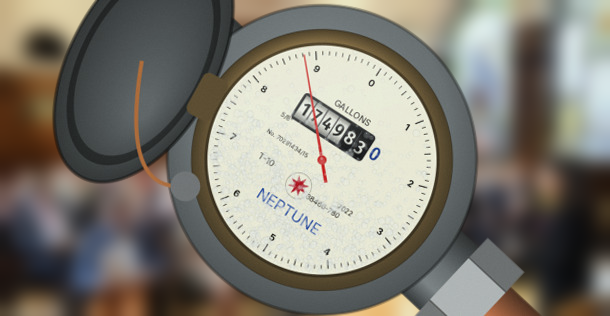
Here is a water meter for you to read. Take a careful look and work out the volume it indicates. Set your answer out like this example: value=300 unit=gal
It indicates value=1749828.8 unit=gal
